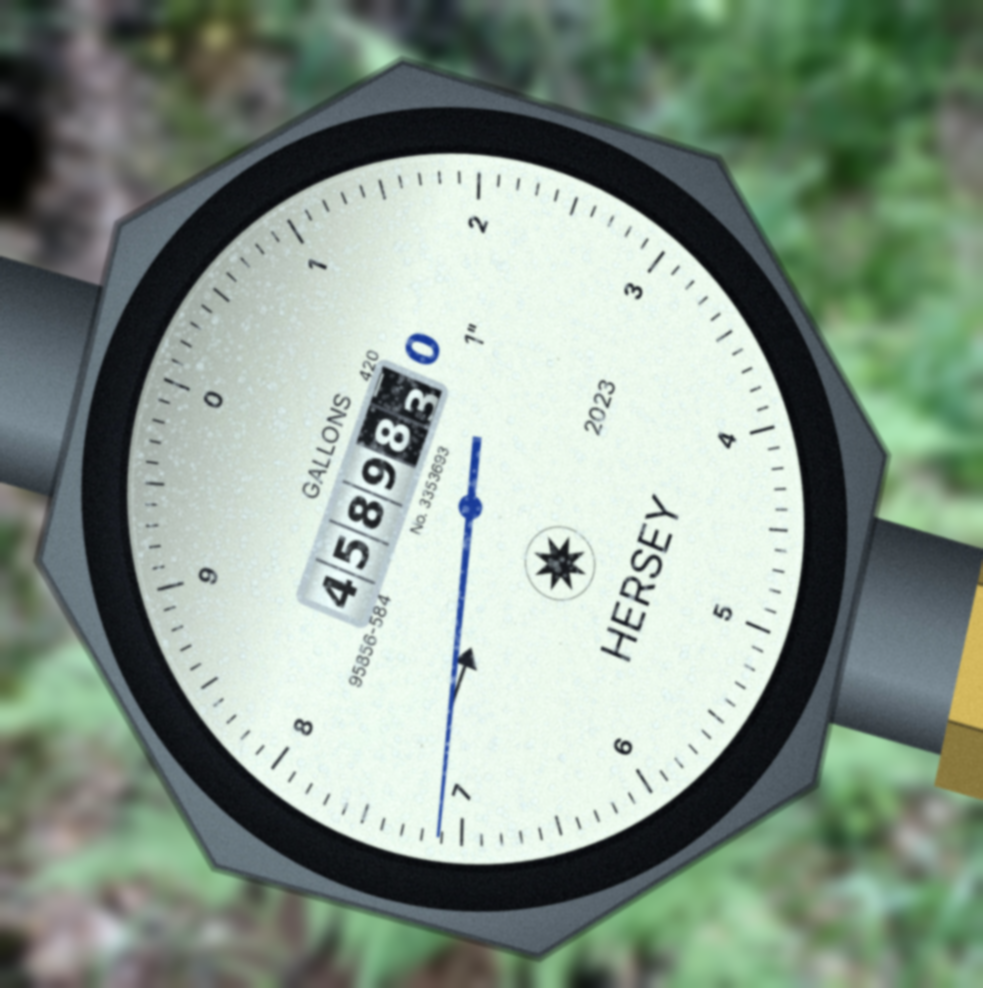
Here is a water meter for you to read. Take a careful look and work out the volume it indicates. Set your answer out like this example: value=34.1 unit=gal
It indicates value=4589827.1 unit=gal
